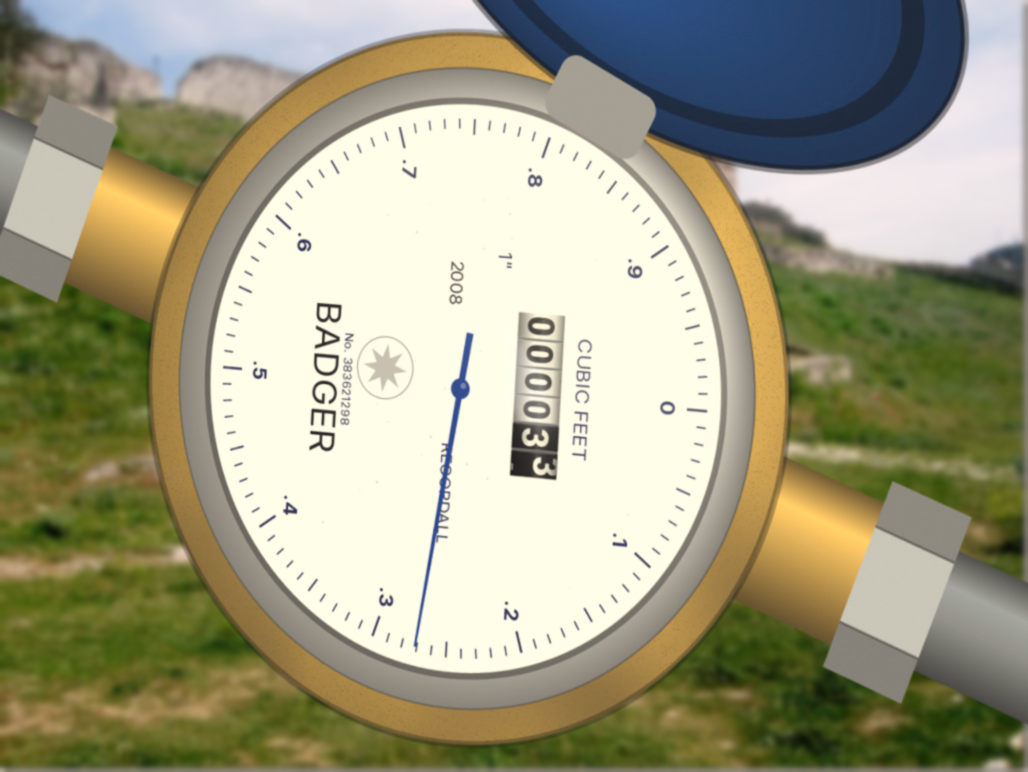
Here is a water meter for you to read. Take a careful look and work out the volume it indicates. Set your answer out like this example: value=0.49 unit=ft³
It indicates value=33.27 unit=ft³
